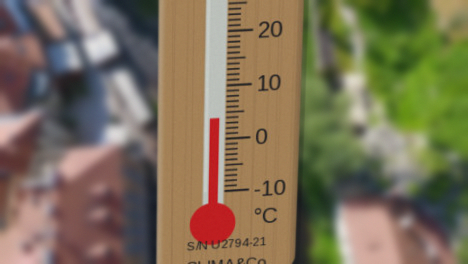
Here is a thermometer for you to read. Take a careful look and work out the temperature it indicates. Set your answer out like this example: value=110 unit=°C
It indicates value=4 unit=°C
